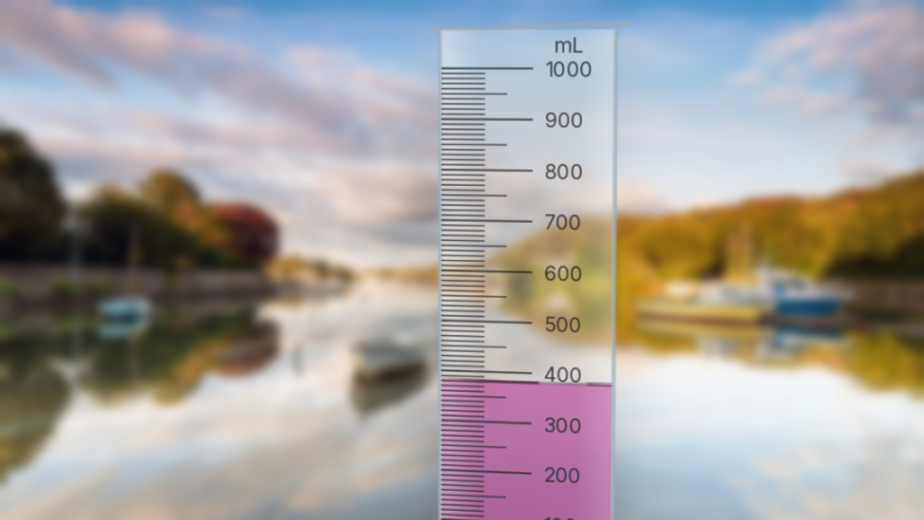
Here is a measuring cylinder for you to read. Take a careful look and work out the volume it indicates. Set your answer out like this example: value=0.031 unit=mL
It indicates value=380 unit=mL
